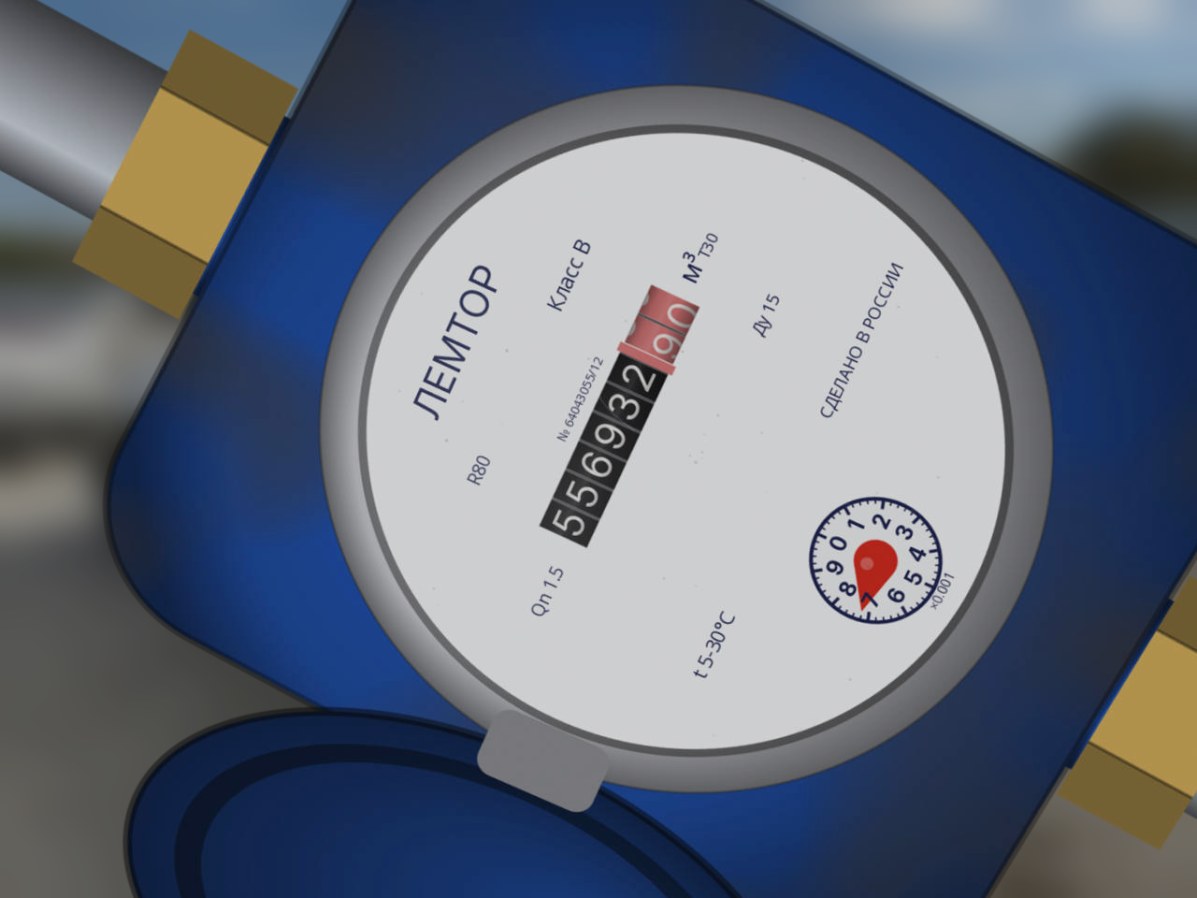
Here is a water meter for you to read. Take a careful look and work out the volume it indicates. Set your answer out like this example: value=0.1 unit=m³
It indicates value=556932.897 unit=m³
